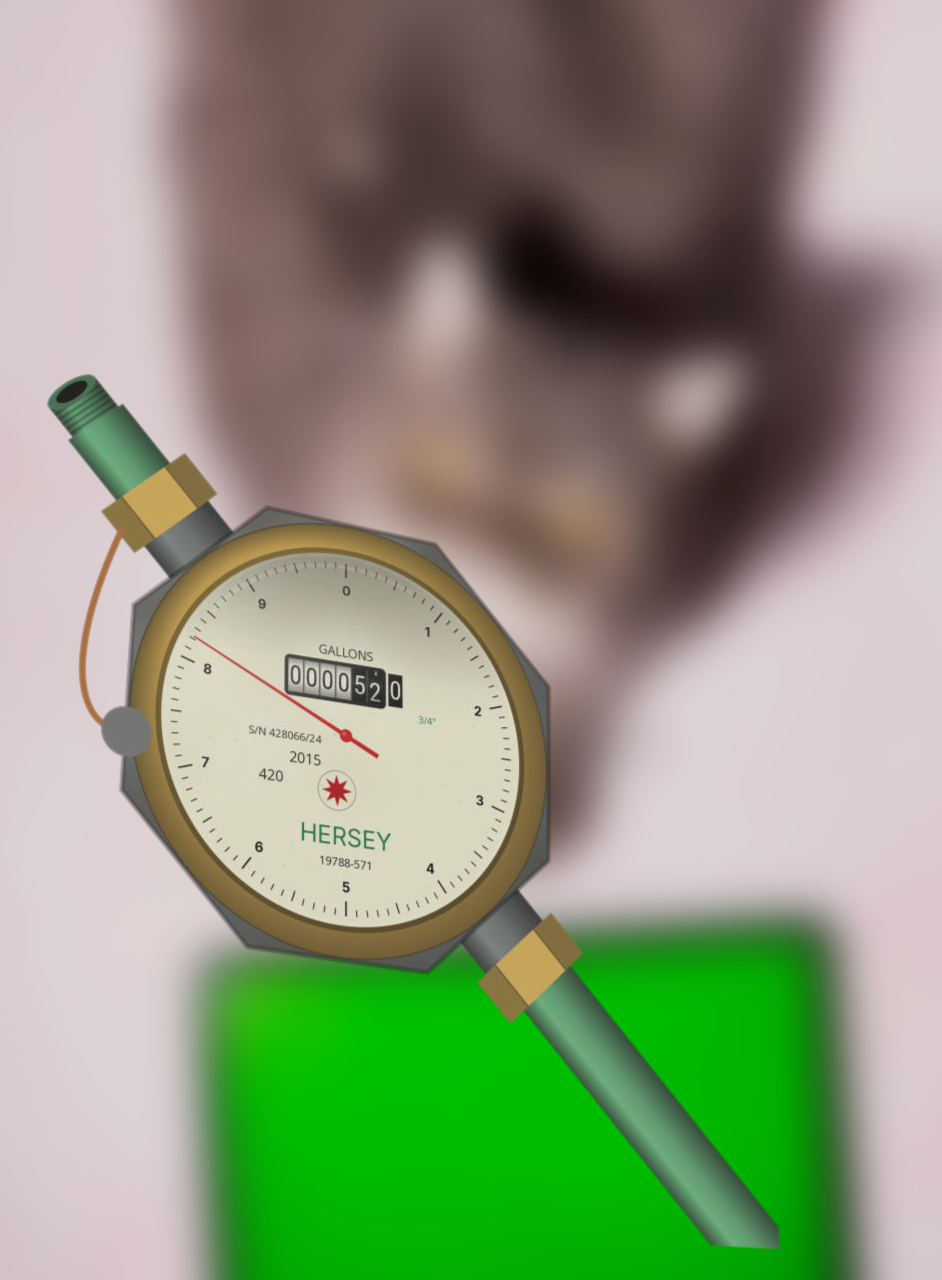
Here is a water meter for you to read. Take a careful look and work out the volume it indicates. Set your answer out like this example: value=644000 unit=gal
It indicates value=518.2 unit=gal
